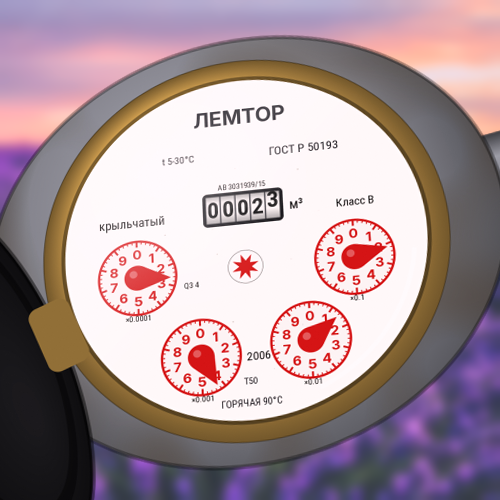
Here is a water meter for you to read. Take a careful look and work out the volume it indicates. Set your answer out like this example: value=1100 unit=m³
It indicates value=23.2142 unit=m³
